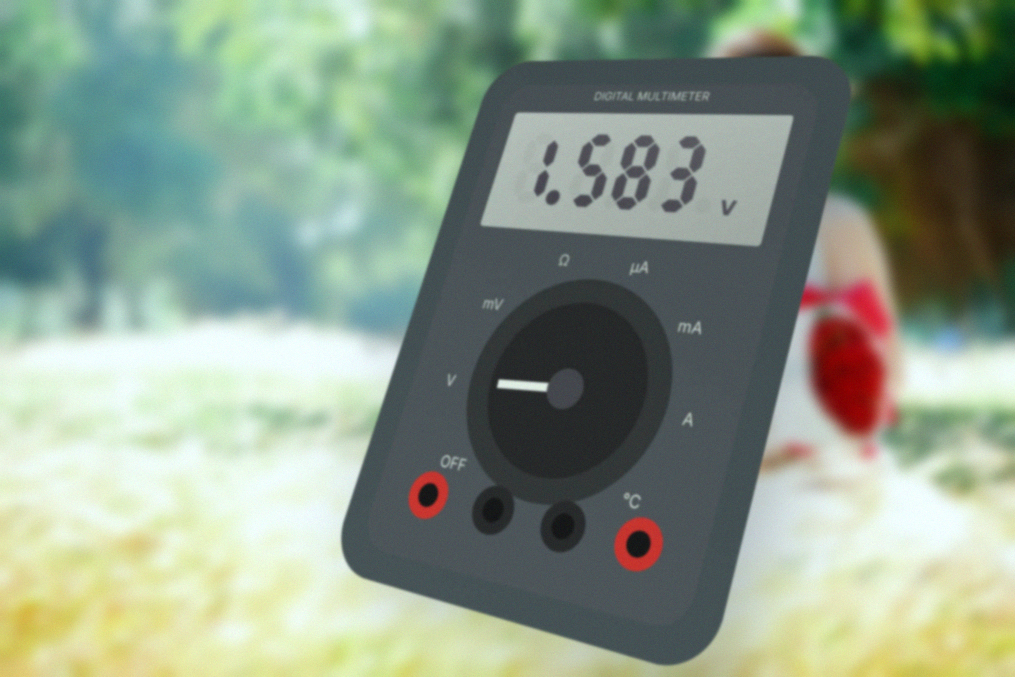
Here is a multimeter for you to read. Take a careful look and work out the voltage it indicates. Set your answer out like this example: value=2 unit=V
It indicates value=1.583 unit=V
